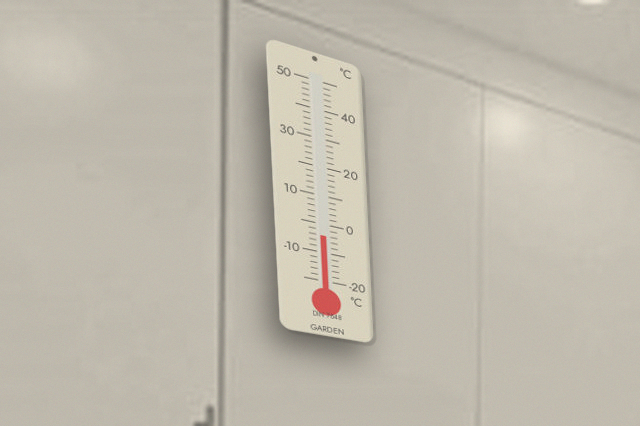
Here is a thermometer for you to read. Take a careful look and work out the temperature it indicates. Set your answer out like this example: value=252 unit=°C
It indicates value=-4 unit=°C
